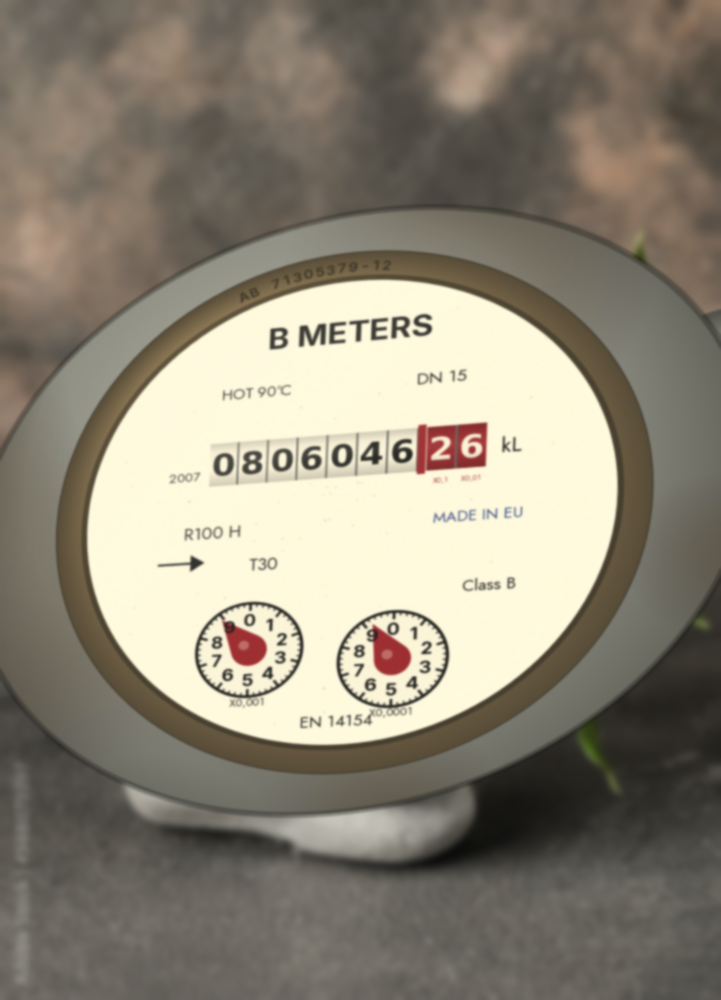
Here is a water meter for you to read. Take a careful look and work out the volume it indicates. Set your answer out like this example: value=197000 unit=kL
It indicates value=806046.2689 unit=kL
